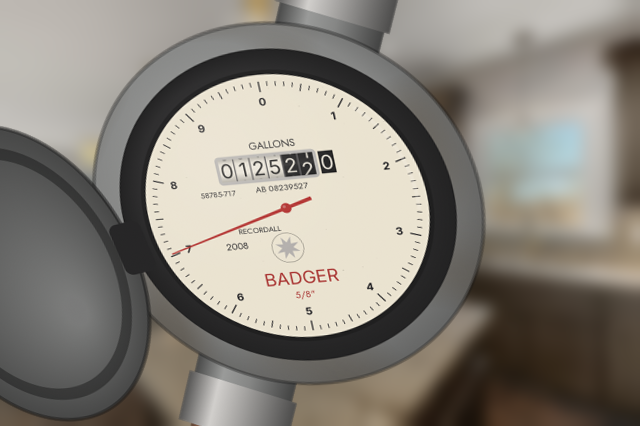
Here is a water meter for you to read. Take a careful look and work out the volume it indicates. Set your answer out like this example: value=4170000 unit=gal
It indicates value=125217.0 unit=gal
